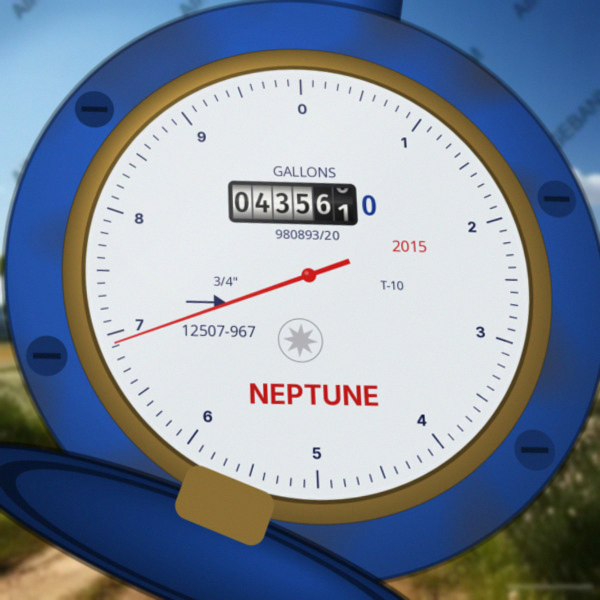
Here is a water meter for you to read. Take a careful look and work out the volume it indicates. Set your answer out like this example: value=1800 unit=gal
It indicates value=435606.9 unit=gal
